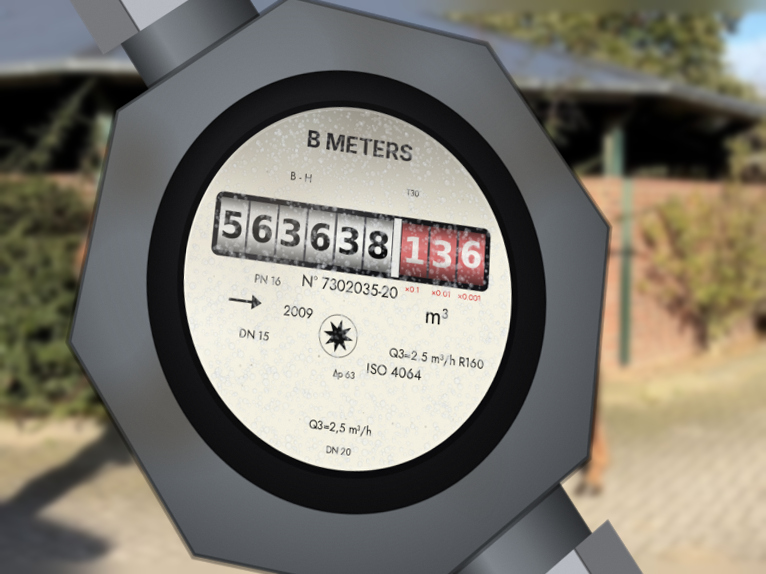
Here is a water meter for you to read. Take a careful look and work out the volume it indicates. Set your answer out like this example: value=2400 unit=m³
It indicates value=563638.136 unit=m³
